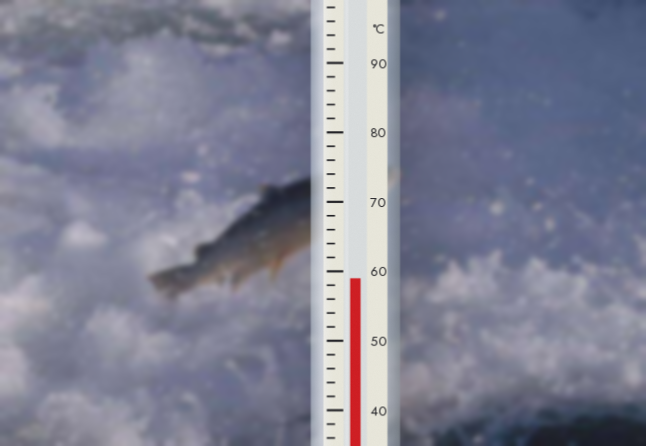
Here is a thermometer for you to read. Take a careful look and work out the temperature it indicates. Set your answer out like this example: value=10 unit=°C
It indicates value=59 unit=°C
